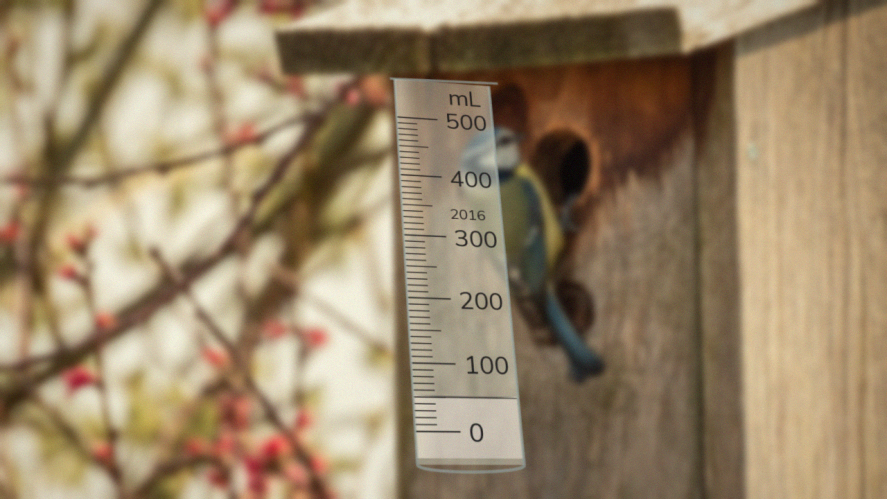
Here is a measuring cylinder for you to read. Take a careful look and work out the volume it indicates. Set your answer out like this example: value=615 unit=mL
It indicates value=50 unit=mL
